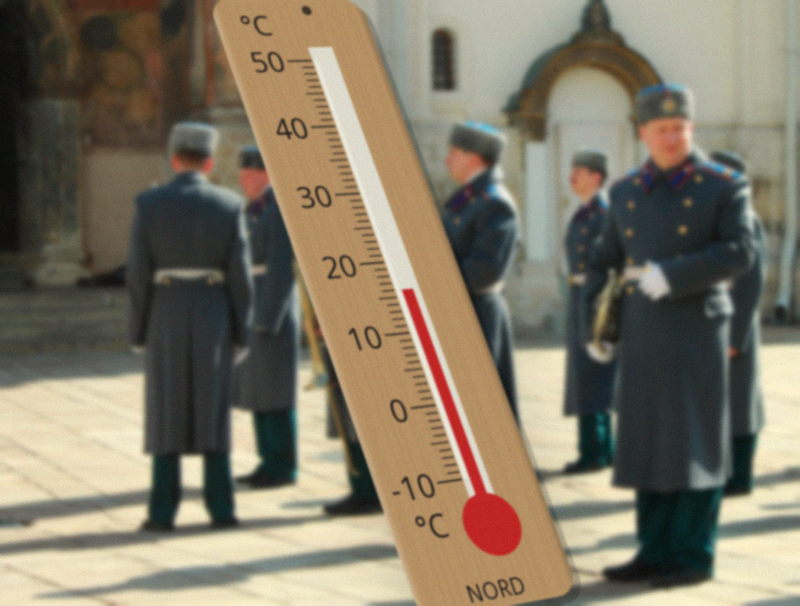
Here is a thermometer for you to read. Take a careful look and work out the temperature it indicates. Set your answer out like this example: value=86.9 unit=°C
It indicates value=16 unit=°C
